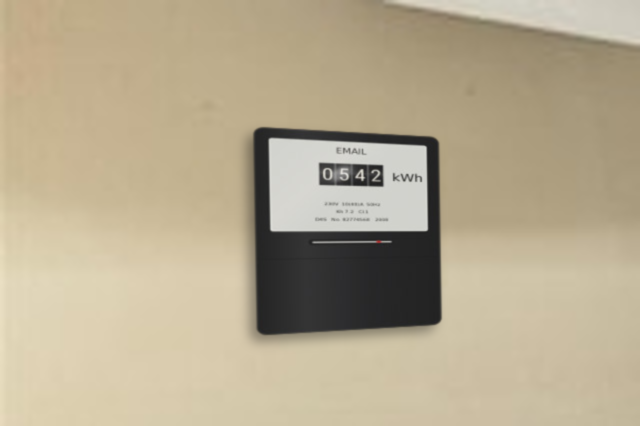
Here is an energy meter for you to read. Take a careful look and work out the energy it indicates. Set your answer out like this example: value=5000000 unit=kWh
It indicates value=542 unit=kWh
